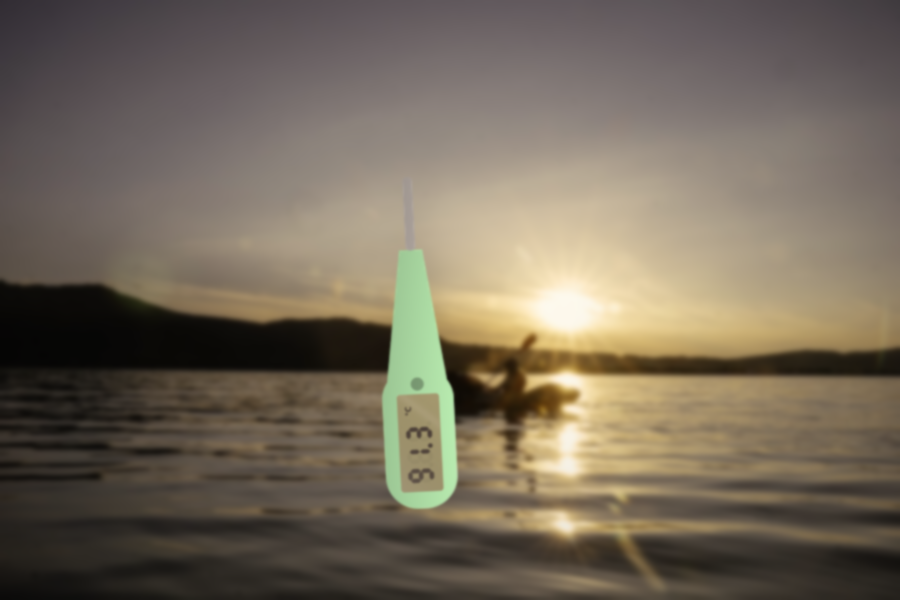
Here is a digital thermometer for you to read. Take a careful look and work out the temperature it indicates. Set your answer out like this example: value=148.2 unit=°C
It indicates value=91.3 unit=°C
